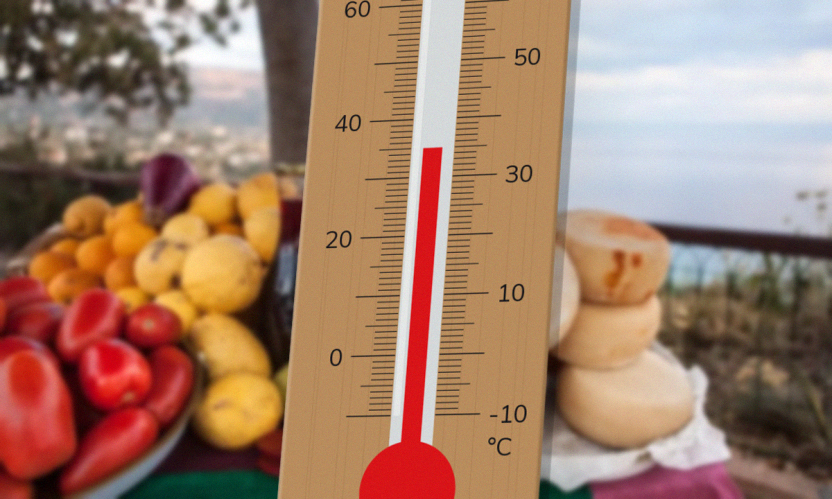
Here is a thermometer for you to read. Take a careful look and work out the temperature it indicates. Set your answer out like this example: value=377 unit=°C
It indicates value=35 unit=°C
